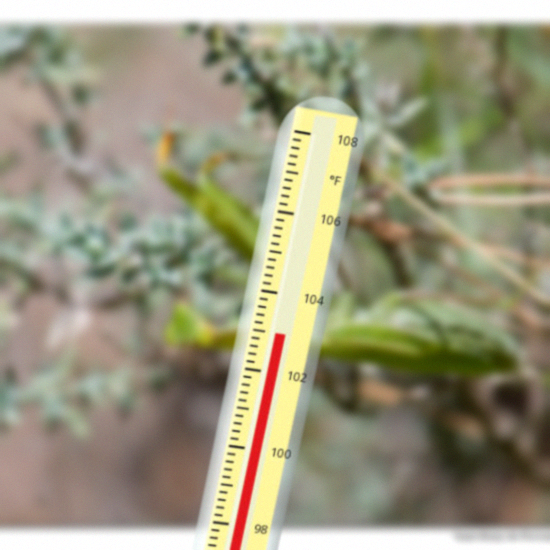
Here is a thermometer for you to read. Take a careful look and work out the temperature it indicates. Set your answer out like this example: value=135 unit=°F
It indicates value=103 unit=°F
